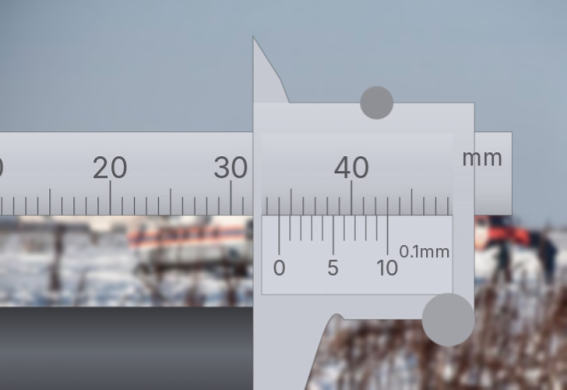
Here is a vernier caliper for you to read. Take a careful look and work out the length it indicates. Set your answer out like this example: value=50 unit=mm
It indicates value=34.0 unit=mm
